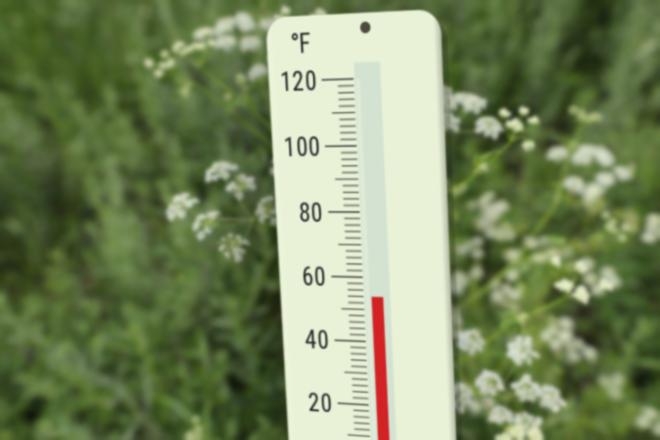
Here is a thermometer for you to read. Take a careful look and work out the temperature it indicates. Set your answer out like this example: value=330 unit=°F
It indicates value=54 unit=°F
